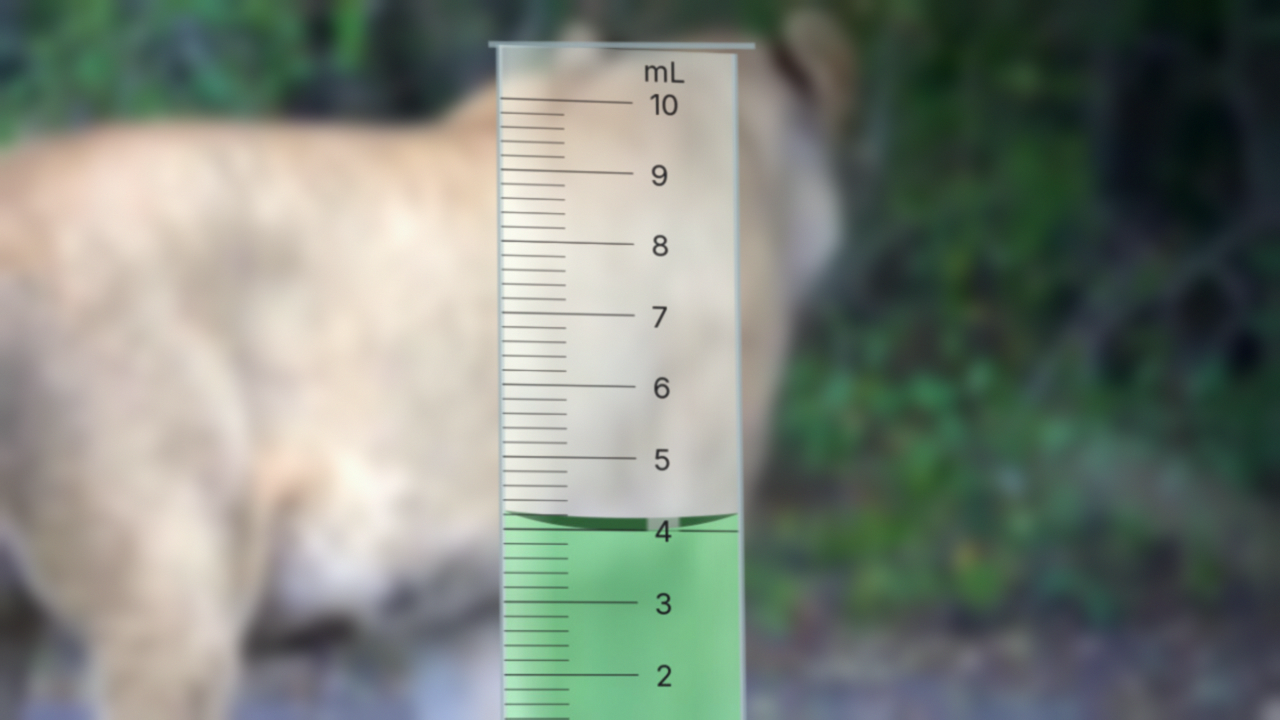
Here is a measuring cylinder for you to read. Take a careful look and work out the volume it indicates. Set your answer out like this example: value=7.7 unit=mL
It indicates value=4 unit=mL
